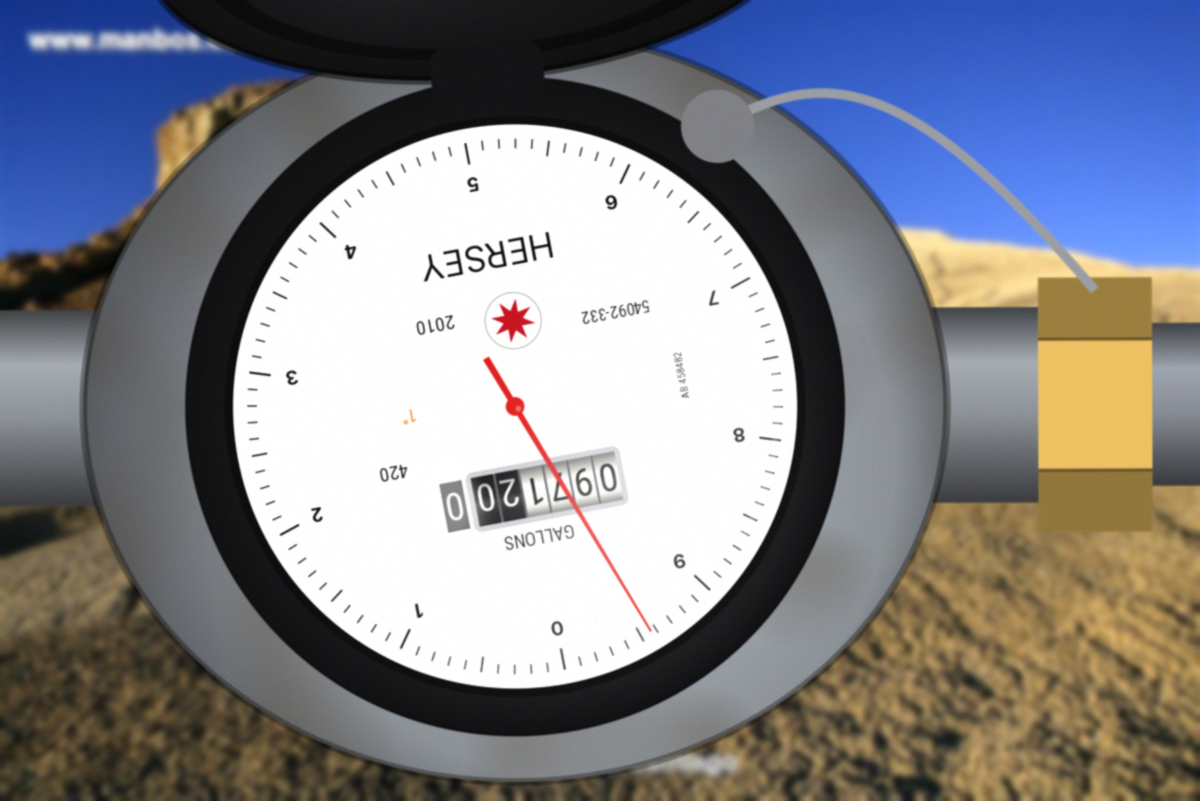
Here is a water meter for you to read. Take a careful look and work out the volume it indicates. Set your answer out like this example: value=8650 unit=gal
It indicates value=971199.4 unit=gal
